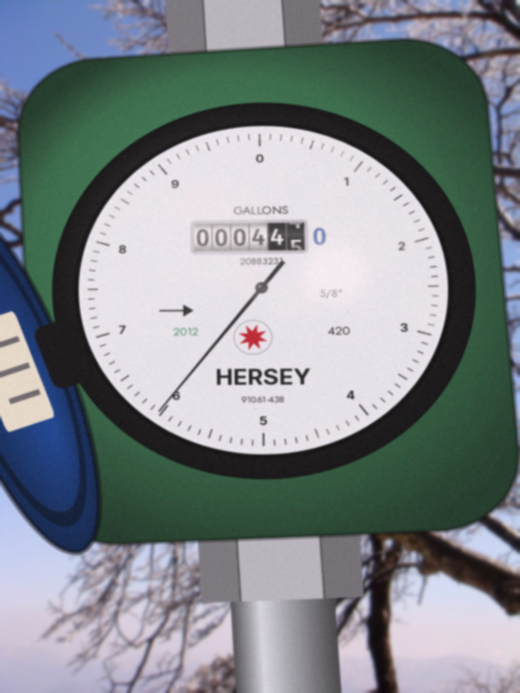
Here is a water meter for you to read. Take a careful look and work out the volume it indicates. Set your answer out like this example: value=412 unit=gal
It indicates value=4446.0 unit=gal
